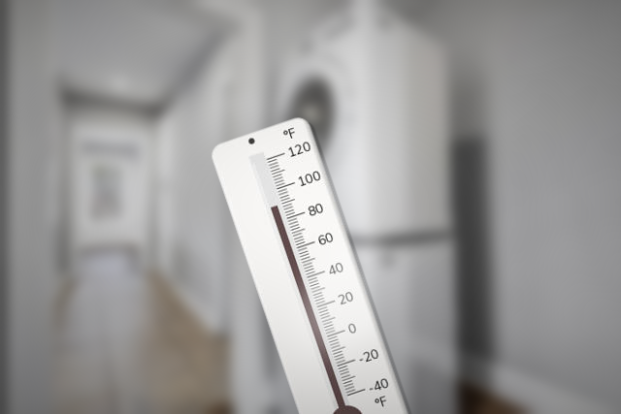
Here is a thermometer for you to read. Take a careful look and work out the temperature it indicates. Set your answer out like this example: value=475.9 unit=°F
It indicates value=90 unit=°F
